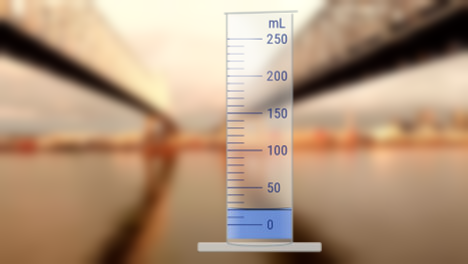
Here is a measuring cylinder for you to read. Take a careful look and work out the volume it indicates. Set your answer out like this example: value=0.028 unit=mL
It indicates value=20 unit=mL
